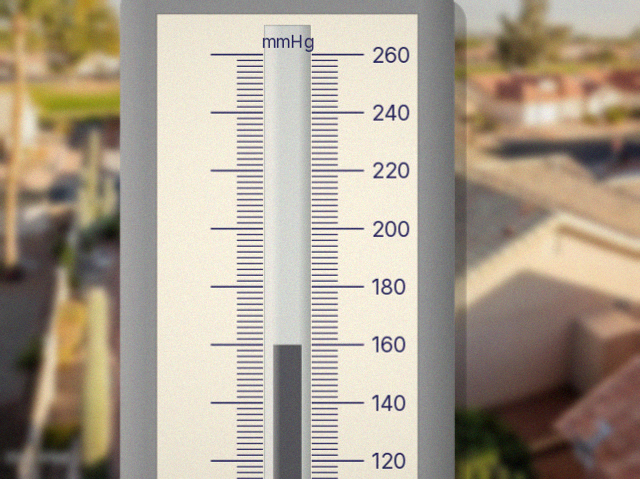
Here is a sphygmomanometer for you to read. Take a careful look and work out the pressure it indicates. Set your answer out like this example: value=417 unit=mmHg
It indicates value=160 unit=mmHg
